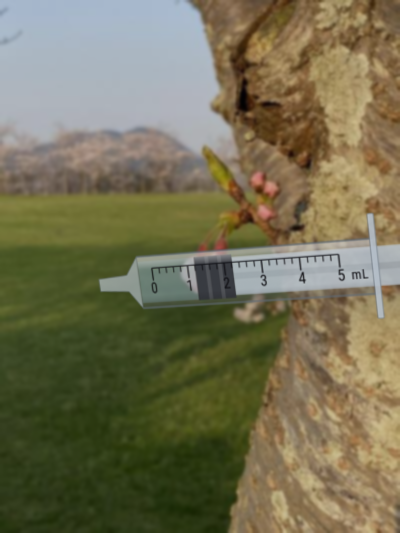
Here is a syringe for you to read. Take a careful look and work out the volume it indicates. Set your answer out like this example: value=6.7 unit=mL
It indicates value=1.2 unit=mL
